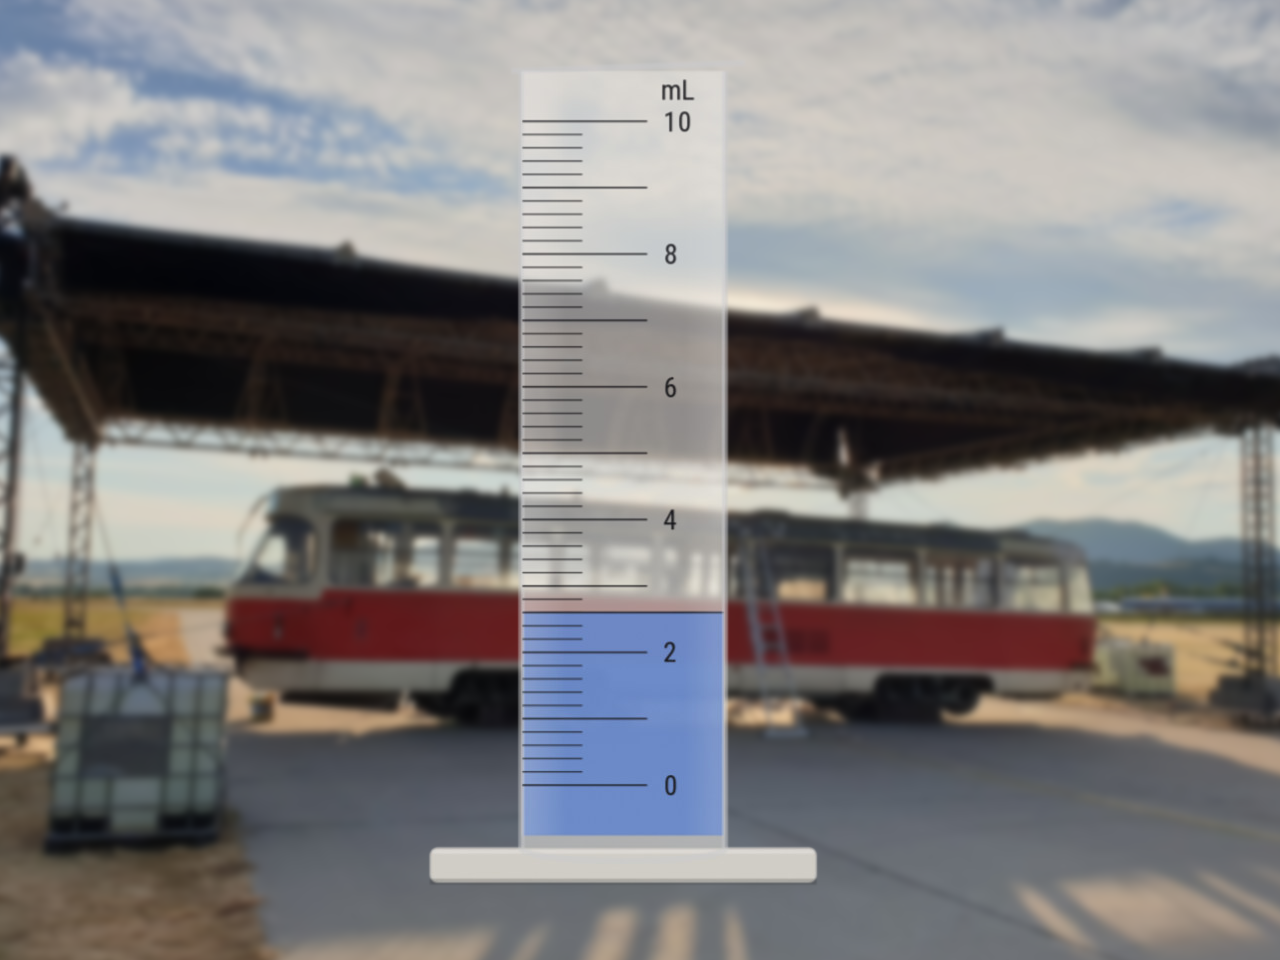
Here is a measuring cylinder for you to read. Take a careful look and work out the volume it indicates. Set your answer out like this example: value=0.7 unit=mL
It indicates value=2.6 unit=mL
